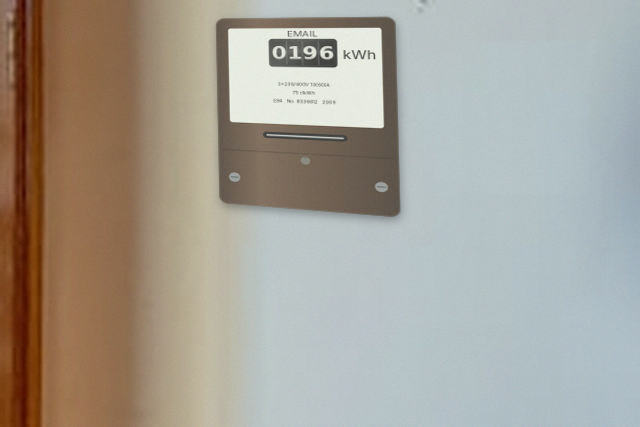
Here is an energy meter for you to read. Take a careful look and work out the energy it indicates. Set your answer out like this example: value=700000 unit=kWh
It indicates value=196 unit=kWh
